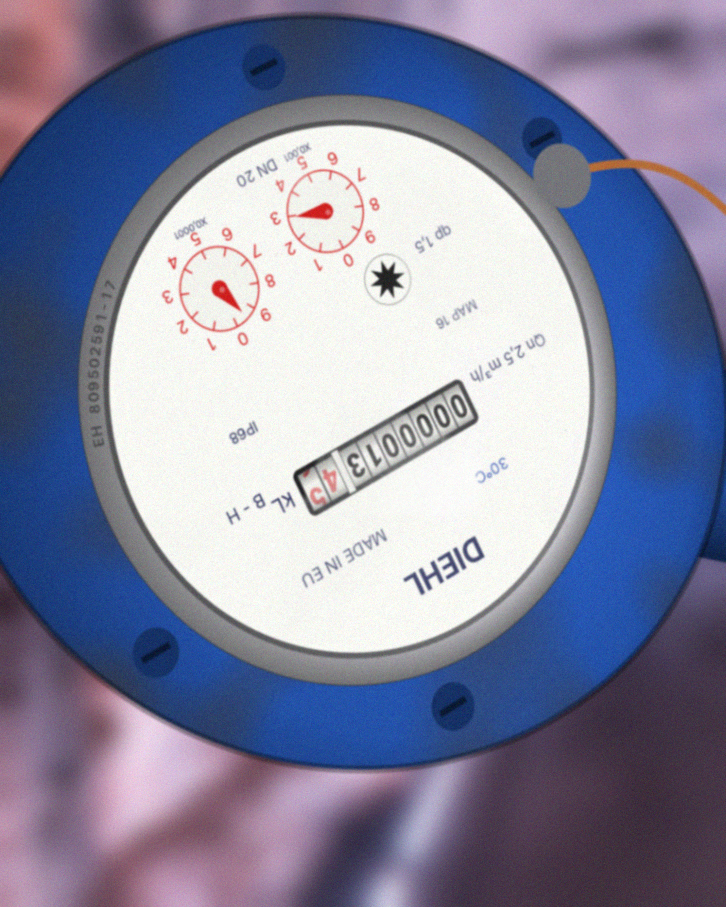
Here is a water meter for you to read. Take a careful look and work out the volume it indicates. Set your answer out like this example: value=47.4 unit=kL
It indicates value=13.4529 unit=kL
